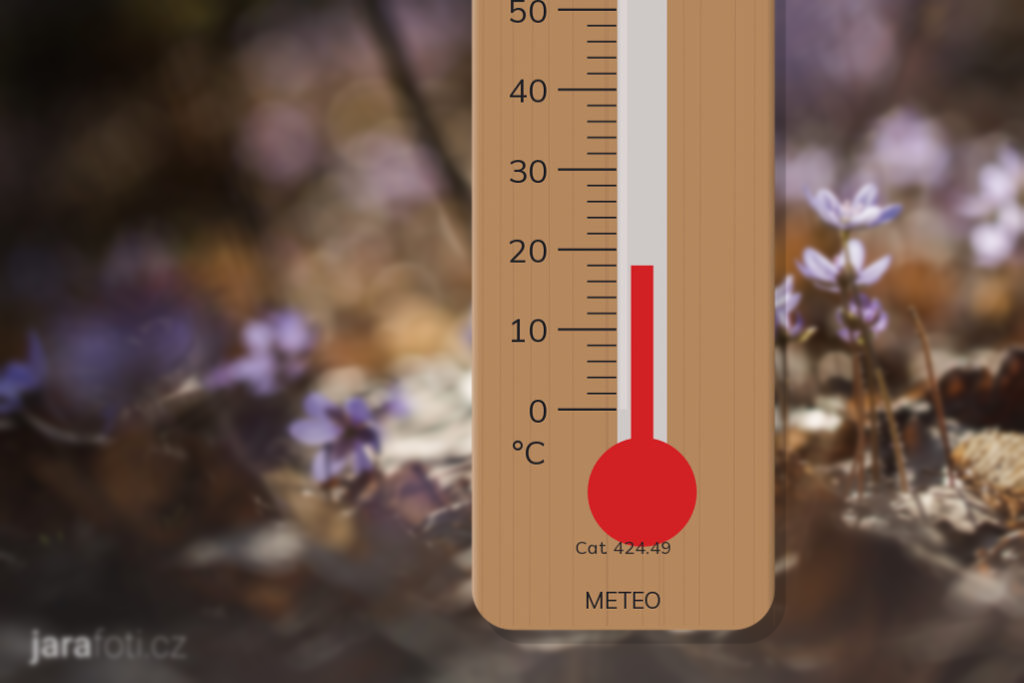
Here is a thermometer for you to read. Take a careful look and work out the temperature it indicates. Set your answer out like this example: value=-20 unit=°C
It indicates value=18 unit=°C
